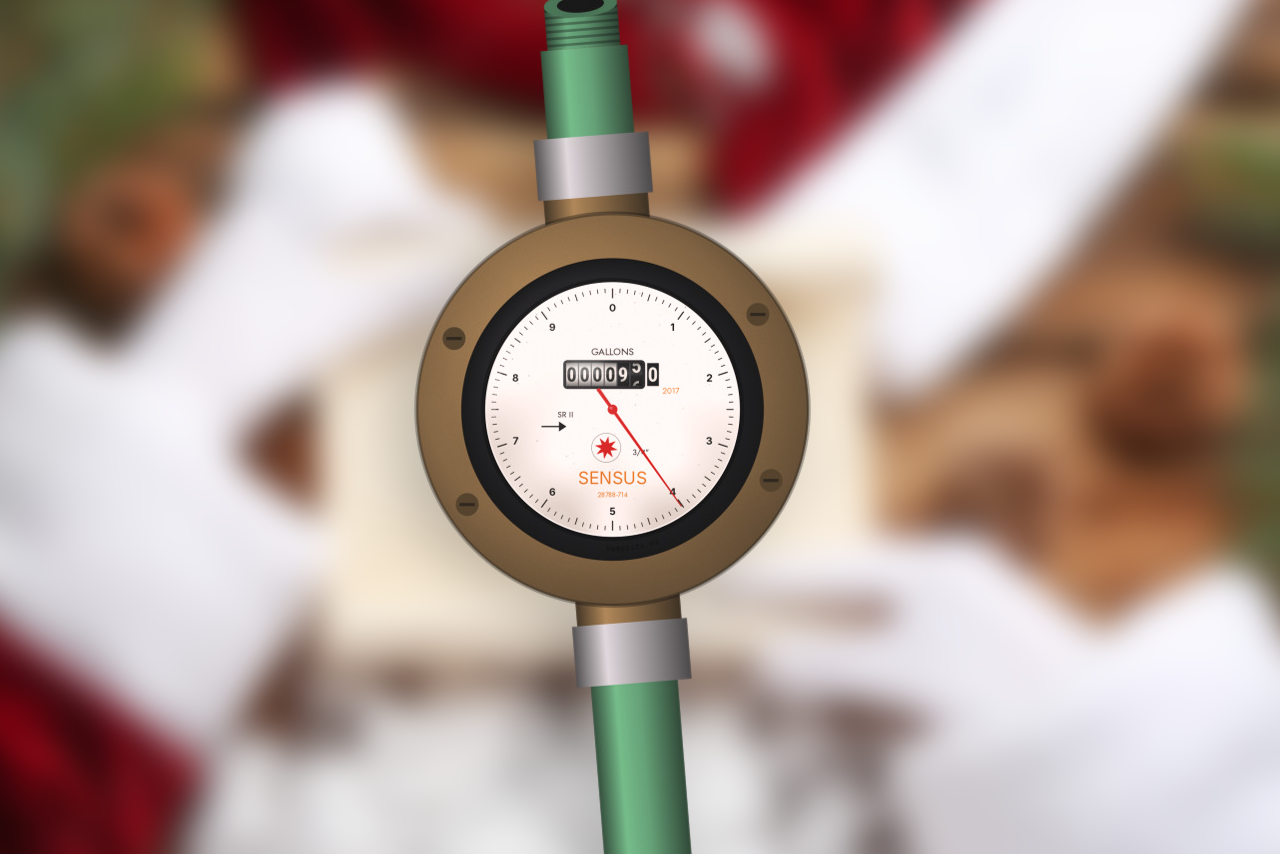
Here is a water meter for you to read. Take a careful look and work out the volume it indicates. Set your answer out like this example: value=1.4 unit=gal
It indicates value=954.0 unit=gal
